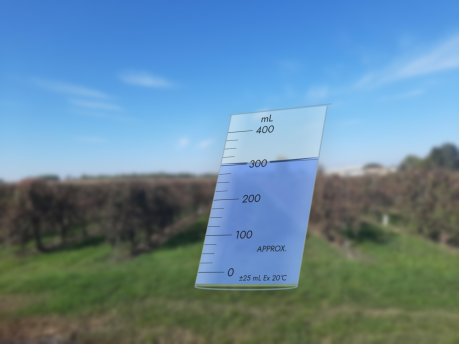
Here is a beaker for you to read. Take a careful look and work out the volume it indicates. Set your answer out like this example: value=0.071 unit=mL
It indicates value=300 unit=mL
